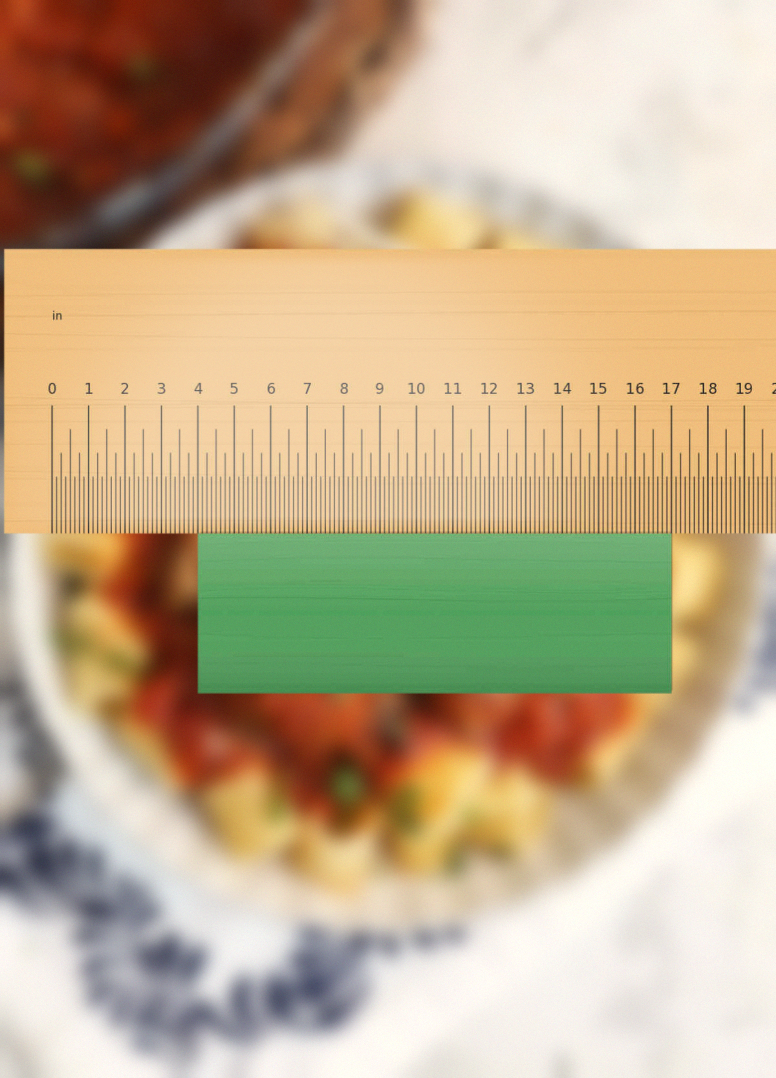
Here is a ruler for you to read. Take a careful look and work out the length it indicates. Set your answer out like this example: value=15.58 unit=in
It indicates value=13 unit=in
